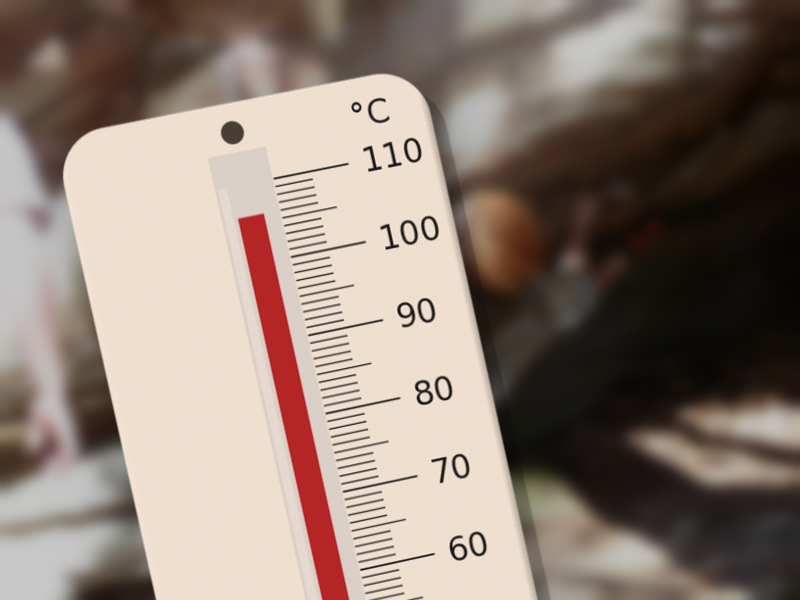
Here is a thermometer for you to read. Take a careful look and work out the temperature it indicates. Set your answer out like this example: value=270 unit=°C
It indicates value=106 unit=°C
